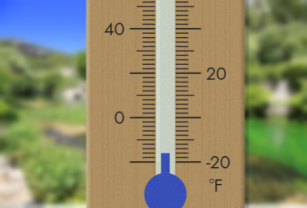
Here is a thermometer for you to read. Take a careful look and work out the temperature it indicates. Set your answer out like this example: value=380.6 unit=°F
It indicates value=-16 unit=°F
